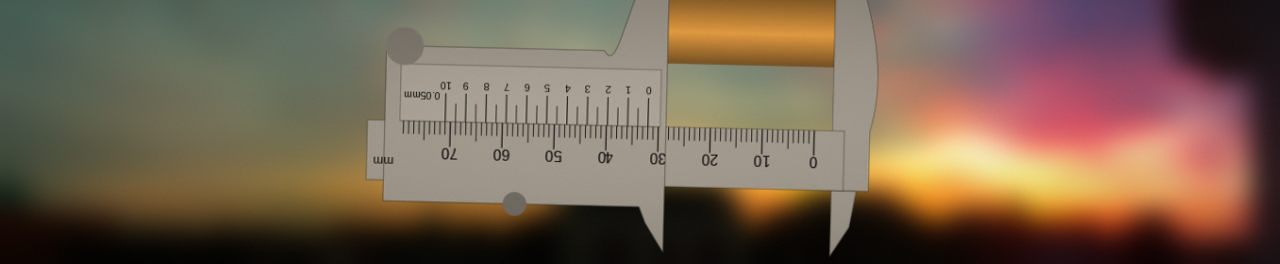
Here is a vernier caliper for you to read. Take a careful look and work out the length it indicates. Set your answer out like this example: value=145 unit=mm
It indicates value=32.0 unit=mm
